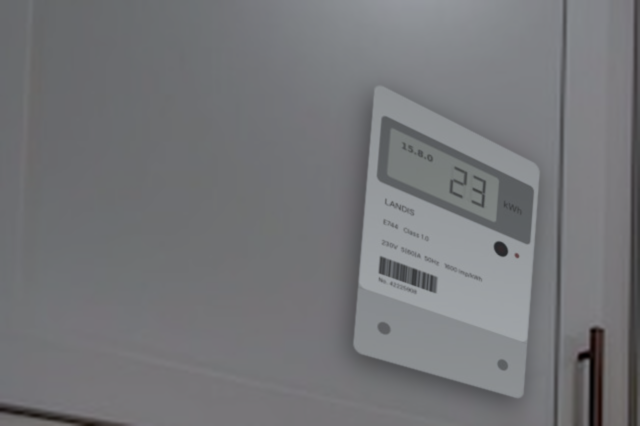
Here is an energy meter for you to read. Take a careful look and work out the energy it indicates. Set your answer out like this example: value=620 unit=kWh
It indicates value=23 unit=kWh
